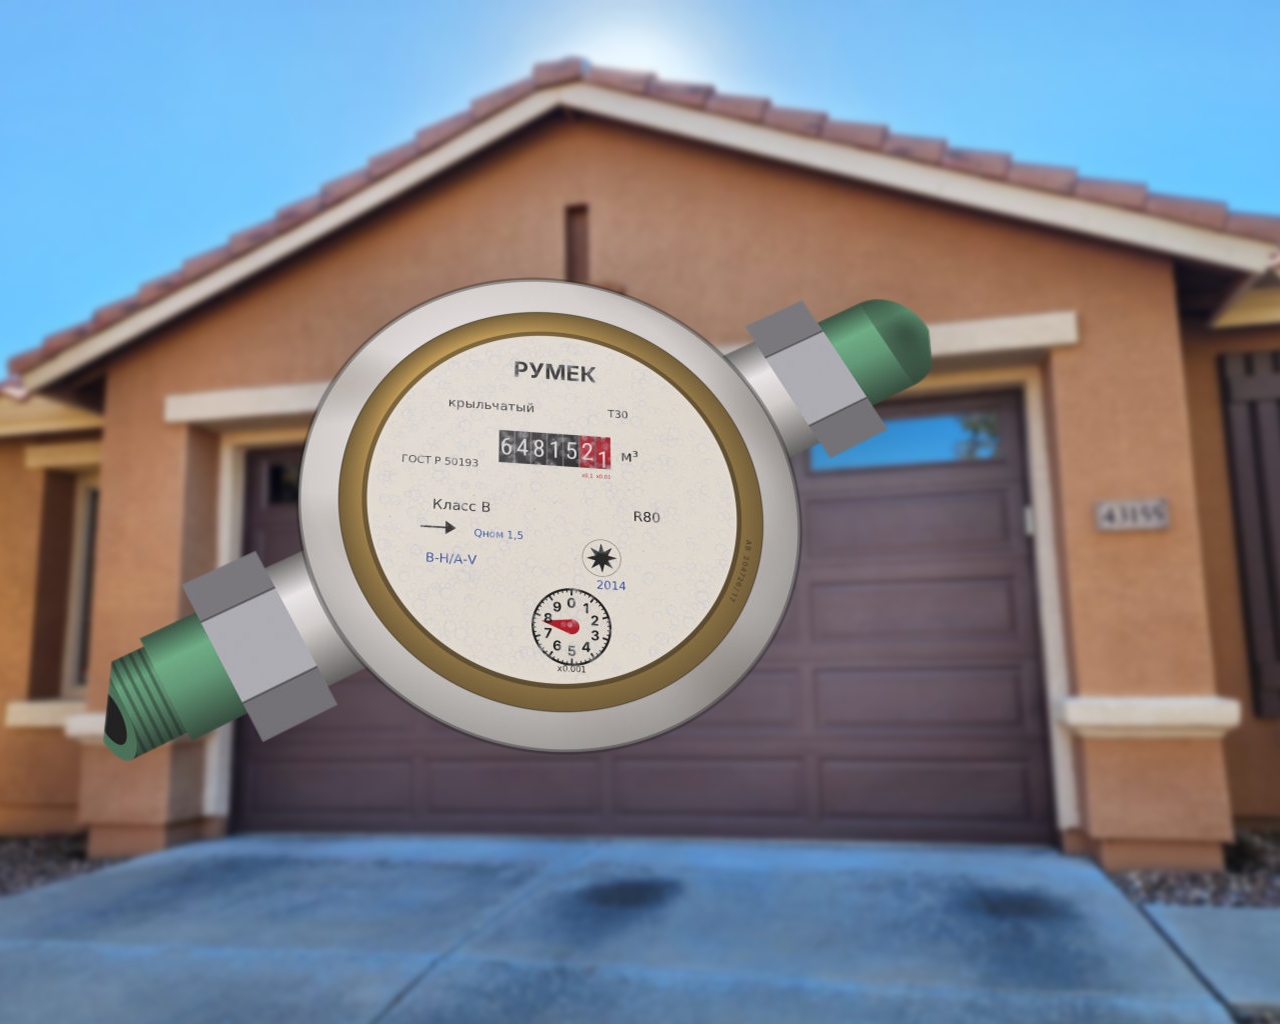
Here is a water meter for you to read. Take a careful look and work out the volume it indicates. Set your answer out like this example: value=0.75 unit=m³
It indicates value=64815.207 unit=m³
